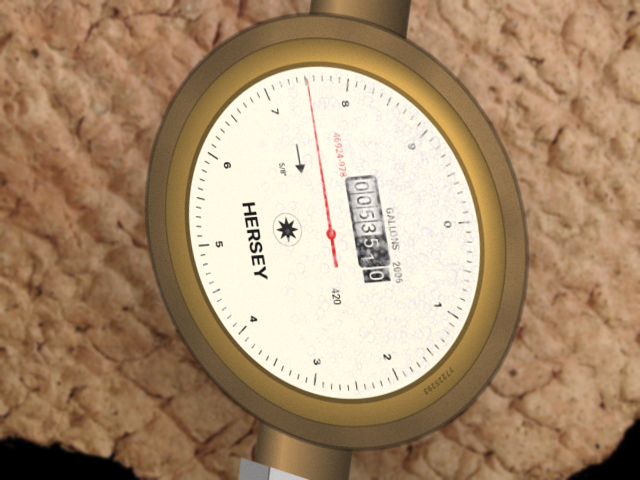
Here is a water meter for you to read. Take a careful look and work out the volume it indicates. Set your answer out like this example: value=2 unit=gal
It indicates value=53507.5 unit=gal
